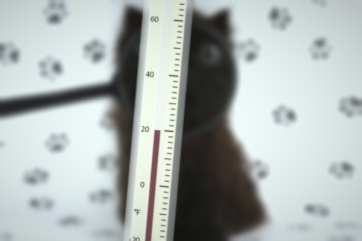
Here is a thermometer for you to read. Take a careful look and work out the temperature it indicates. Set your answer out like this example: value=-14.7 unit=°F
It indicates value=20 unit=°F
